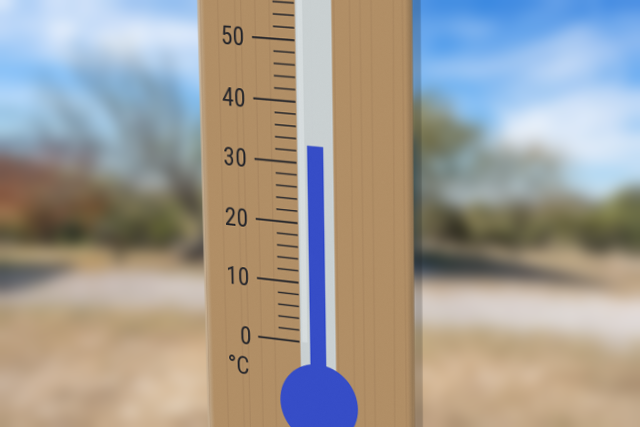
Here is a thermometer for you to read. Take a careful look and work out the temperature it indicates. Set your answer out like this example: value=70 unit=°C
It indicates value=33 unit=°C
